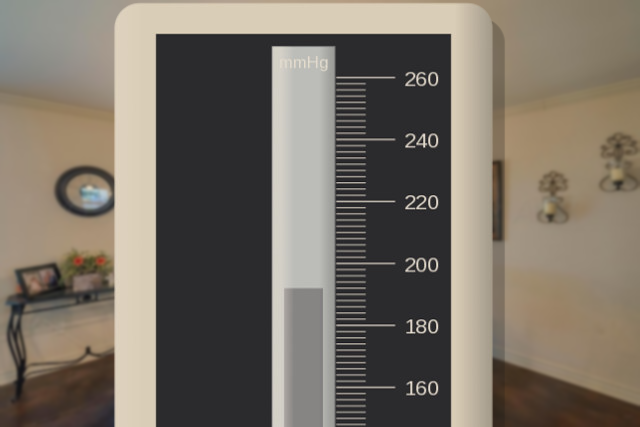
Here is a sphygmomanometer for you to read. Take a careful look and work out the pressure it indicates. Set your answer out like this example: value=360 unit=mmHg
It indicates value=192 unit=mmHg
